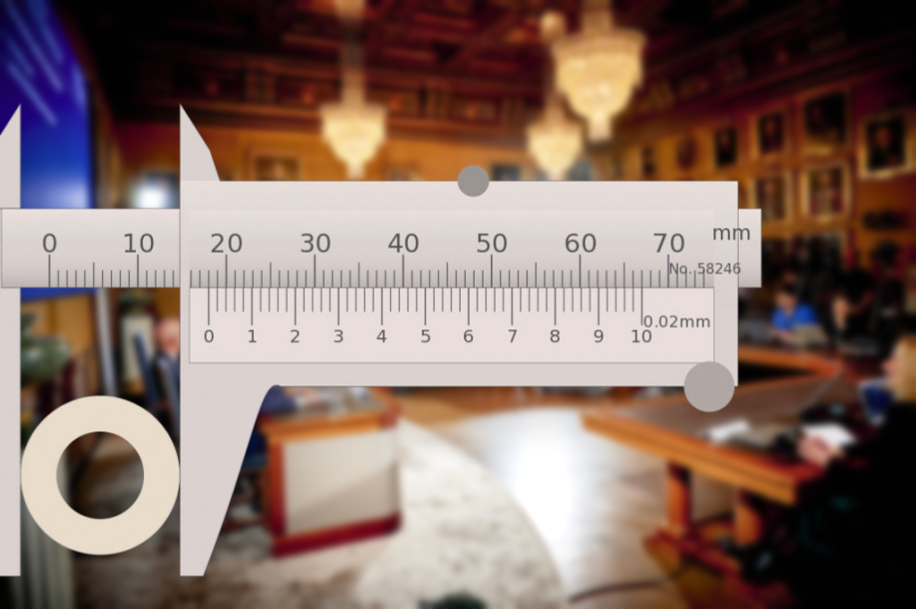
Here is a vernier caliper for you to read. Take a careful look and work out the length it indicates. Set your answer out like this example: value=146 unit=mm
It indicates value=18.0 unit=mm
